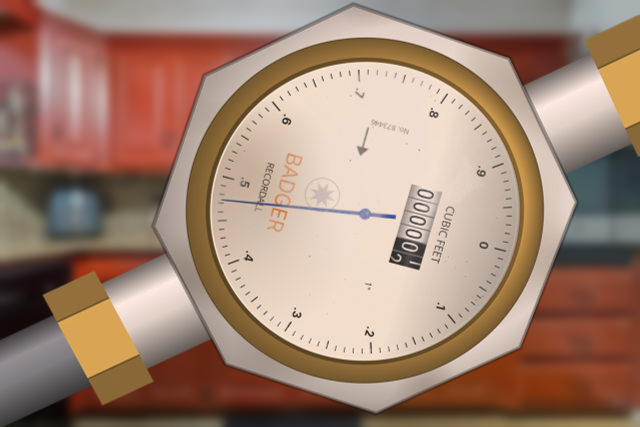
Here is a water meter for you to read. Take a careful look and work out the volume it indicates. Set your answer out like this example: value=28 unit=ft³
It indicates value=1.47 unit=ft³
